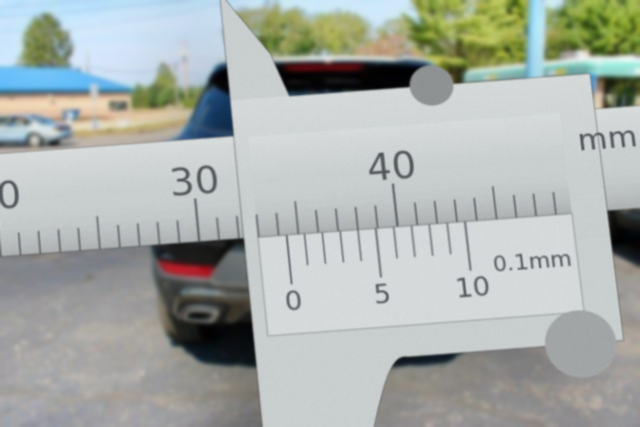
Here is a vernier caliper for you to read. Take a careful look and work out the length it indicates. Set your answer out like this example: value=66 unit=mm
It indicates value=34.4 unit=mm
